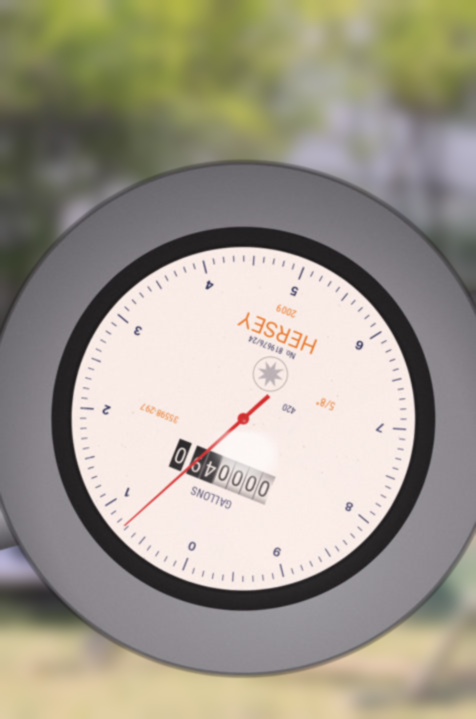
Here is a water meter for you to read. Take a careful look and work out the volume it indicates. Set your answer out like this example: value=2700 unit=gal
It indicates value=490.7 unit=gal
